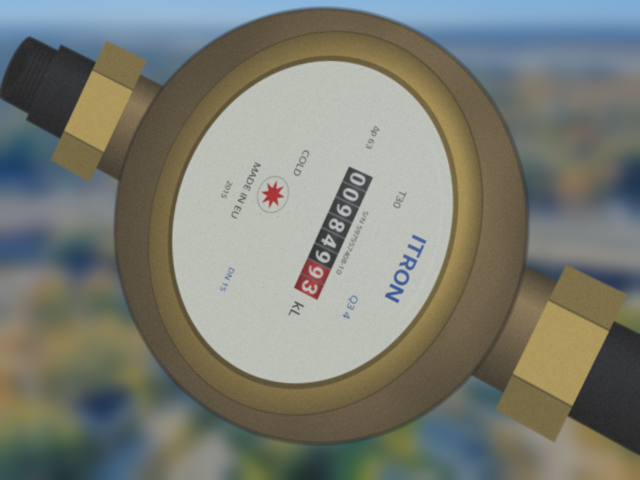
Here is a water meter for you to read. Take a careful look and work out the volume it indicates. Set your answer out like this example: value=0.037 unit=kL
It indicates value=9849.93 unit=kL
